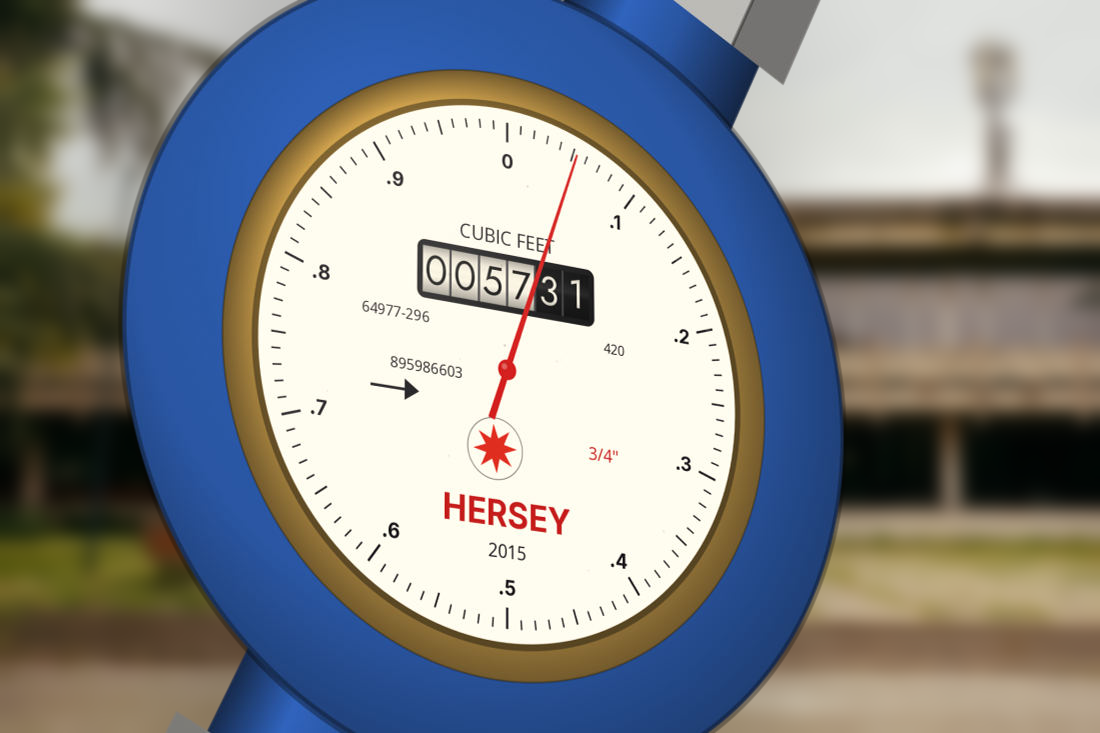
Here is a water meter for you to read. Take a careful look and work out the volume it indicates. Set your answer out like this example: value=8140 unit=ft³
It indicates value=5731.05 unit=ft³
